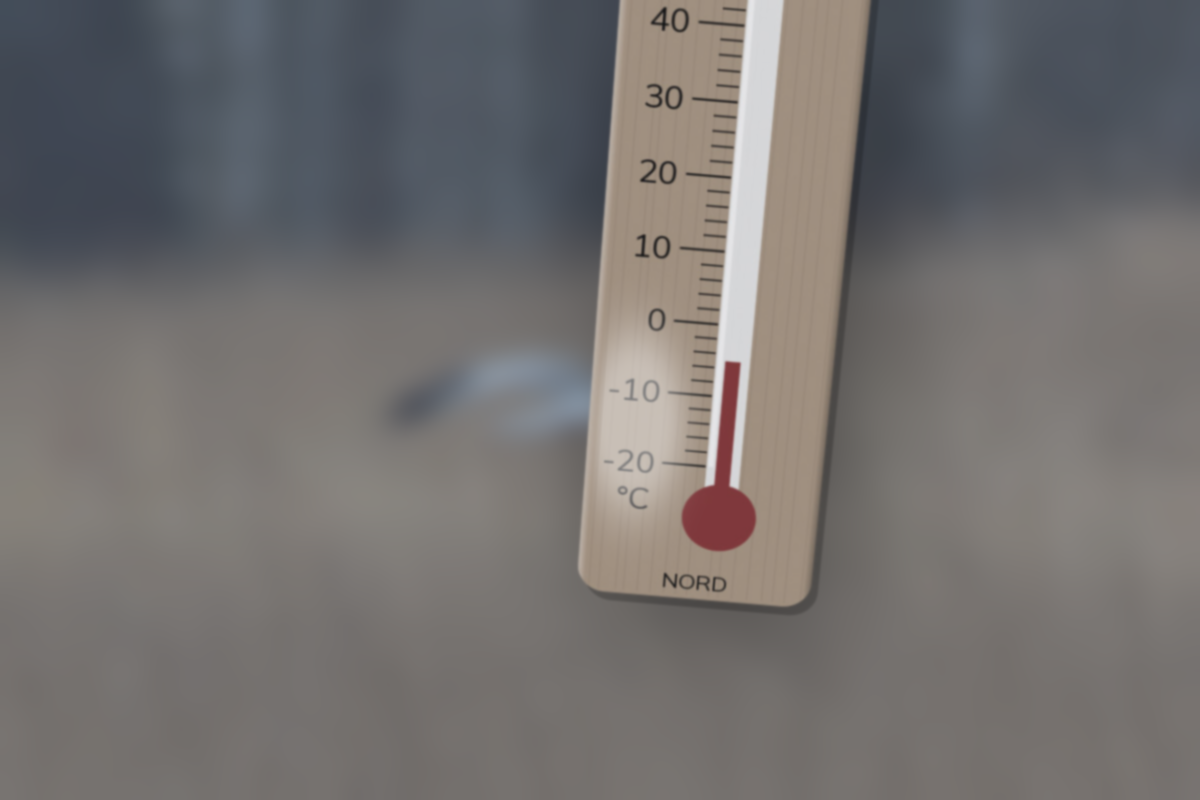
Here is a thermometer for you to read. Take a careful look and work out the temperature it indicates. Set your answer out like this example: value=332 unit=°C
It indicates value=-5 unit=°C
